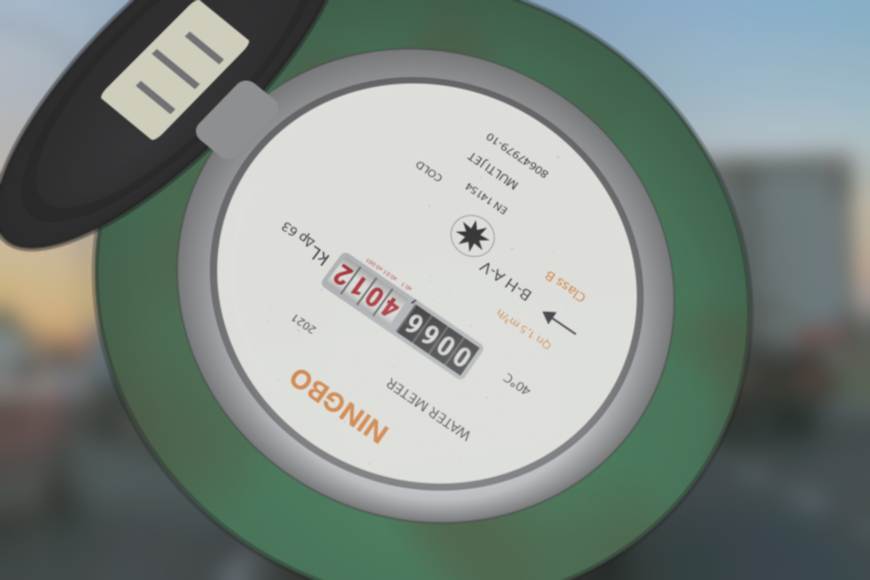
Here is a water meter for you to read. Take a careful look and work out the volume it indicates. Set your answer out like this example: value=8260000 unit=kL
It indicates value=66.4012 unit=kL
